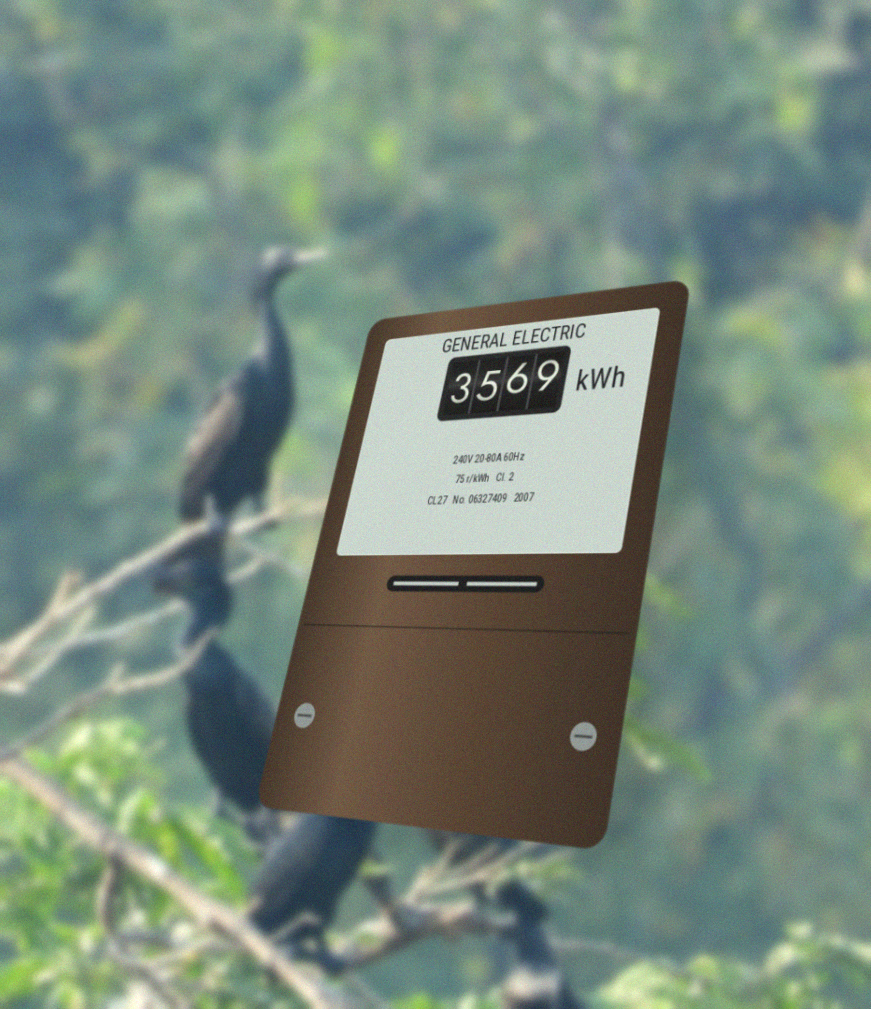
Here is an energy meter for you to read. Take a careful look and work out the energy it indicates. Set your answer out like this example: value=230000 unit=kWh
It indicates value=3569 unit=kWh
